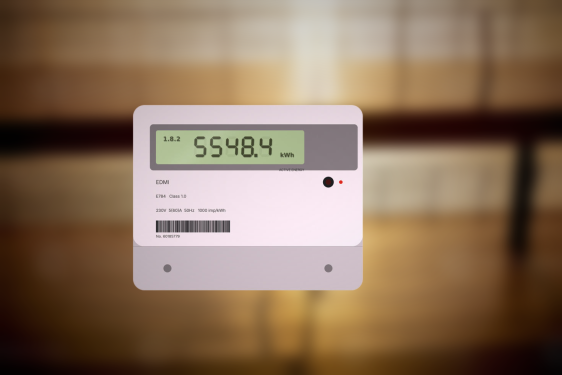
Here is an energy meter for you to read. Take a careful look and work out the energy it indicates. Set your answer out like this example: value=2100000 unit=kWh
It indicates value=5548.4 unit=kWh
